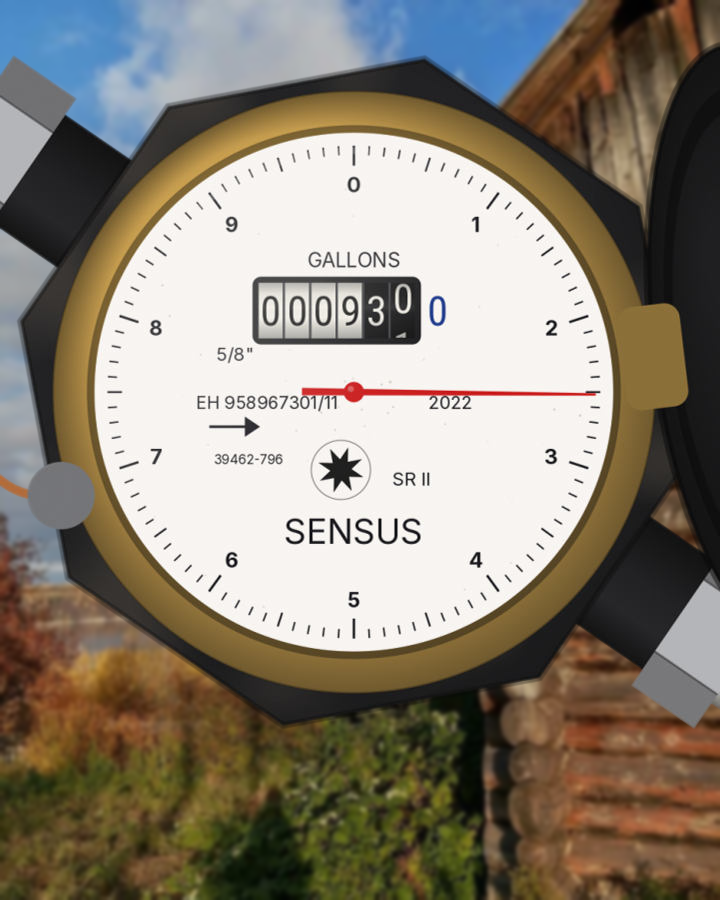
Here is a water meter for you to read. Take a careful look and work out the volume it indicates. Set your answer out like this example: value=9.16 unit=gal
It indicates value=9302.5 unit=gal
